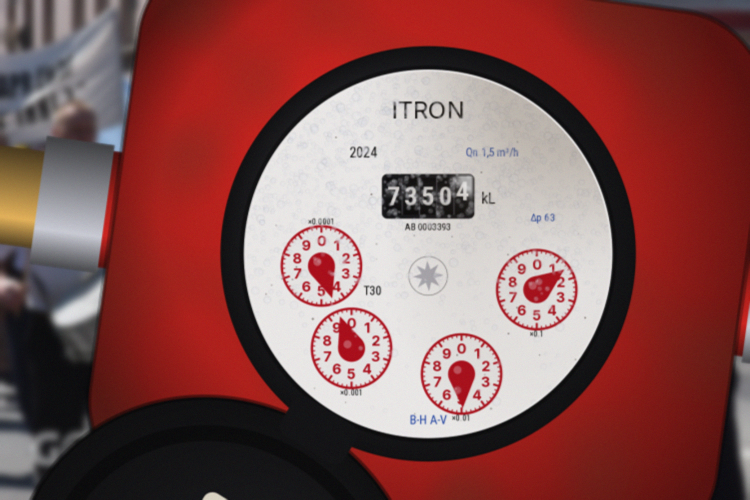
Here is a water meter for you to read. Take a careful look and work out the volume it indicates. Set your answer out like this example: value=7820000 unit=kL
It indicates value=73504.1494 unit=kL
